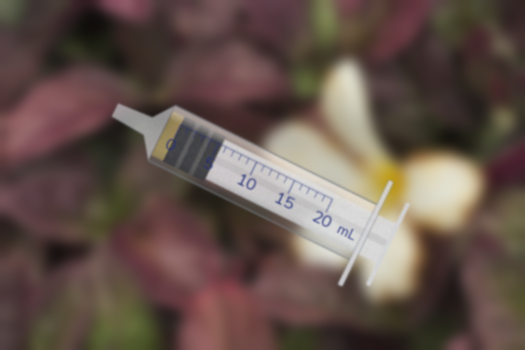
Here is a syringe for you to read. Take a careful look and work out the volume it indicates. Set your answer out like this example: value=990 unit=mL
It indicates value=0 unit=mL
